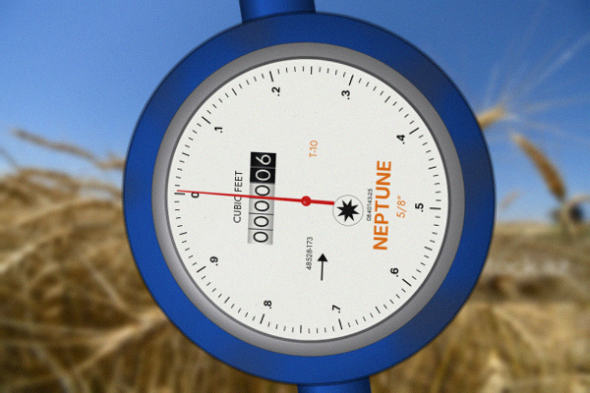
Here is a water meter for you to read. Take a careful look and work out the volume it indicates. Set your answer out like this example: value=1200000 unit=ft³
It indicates value=6.00 unit=ft³
